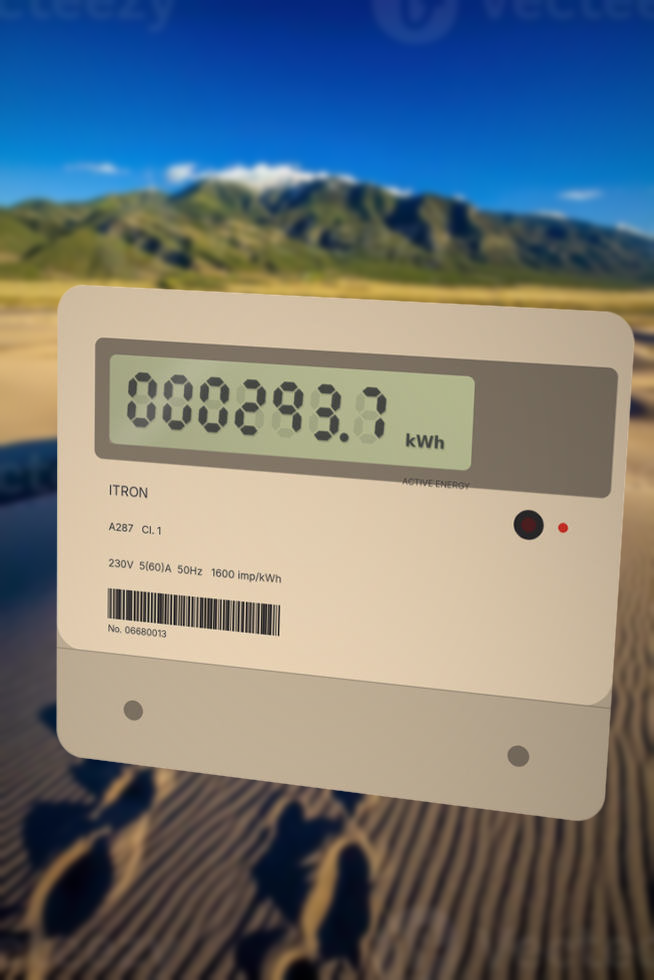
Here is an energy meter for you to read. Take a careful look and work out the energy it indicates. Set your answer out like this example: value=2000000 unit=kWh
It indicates value=293.7 unit=kWh
